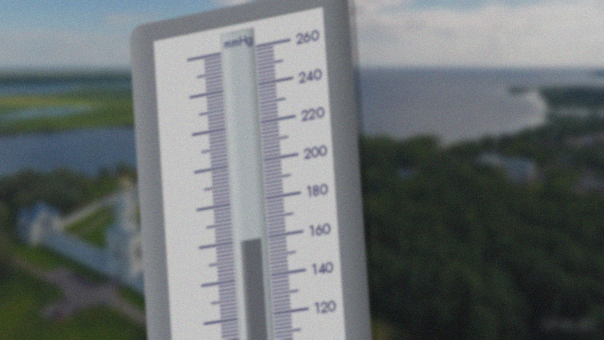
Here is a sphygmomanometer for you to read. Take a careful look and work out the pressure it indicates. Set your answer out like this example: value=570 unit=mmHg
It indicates value=160 unit=mmHg
